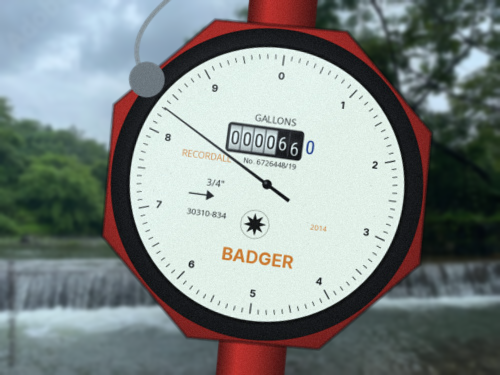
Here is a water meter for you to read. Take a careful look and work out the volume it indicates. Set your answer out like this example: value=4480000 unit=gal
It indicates value=658.3 unit=gal
